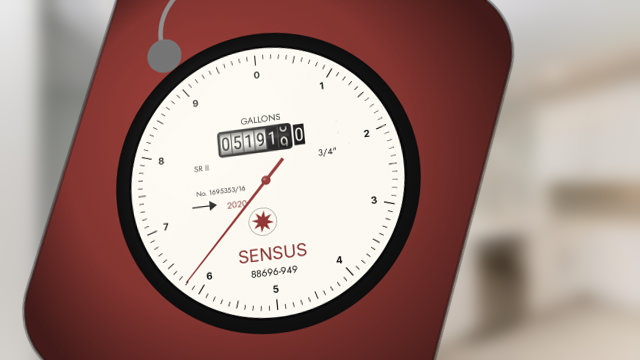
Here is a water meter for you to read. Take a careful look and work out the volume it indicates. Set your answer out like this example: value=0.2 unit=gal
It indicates value=519186.2 unit=gal
